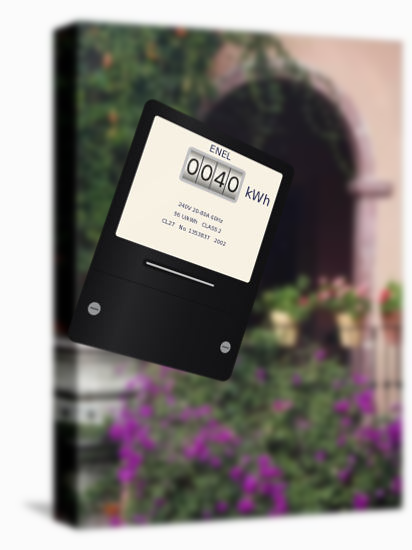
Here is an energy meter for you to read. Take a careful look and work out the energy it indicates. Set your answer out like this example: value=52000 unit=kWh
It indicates value=40 unit=kWh
